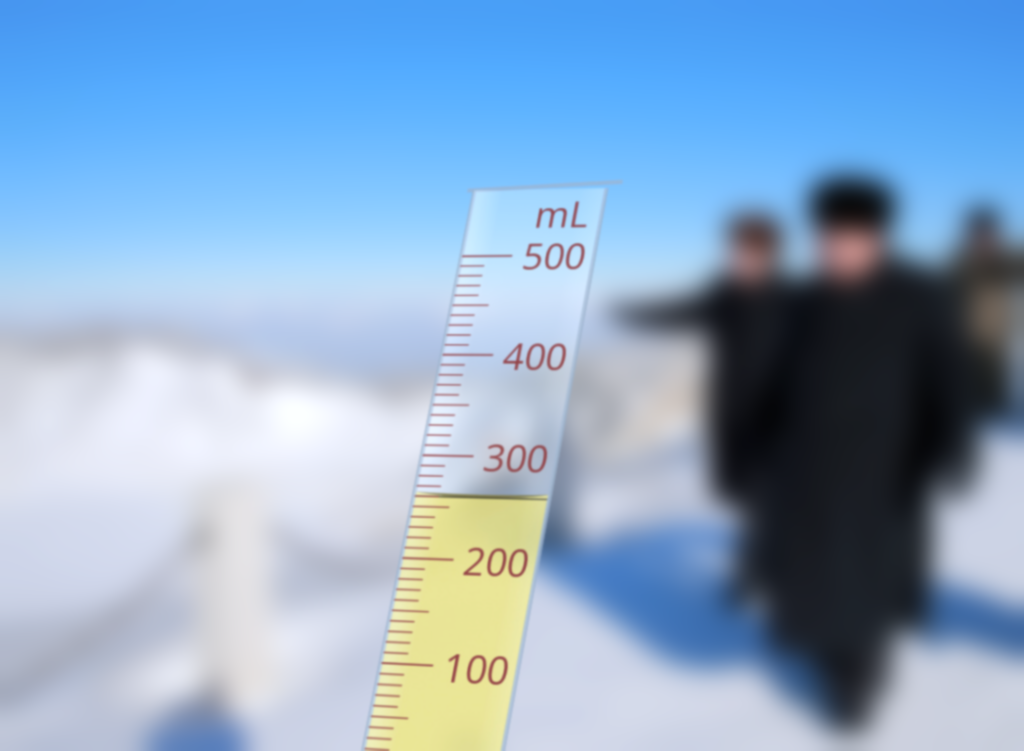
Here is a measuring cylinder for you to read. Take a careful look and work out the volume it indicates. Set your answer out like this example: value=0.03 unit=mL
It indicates value=260 unit=mL
